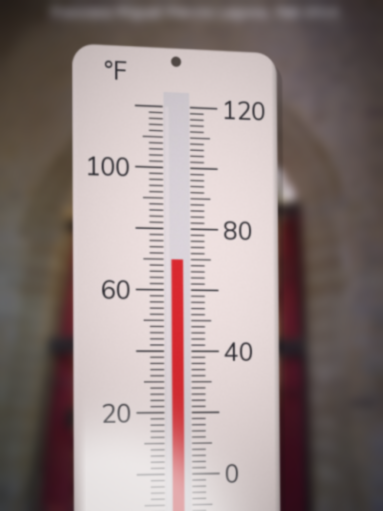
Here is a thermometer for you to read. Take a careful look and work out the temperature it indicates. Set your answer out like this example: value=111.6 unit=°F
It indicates value=70 unit=°F
